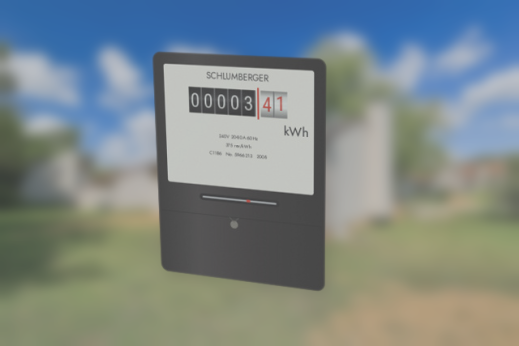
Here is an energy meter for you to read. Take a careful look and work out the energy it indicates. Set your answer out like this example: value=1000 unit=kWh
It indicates value=3.41 unit=kWh
